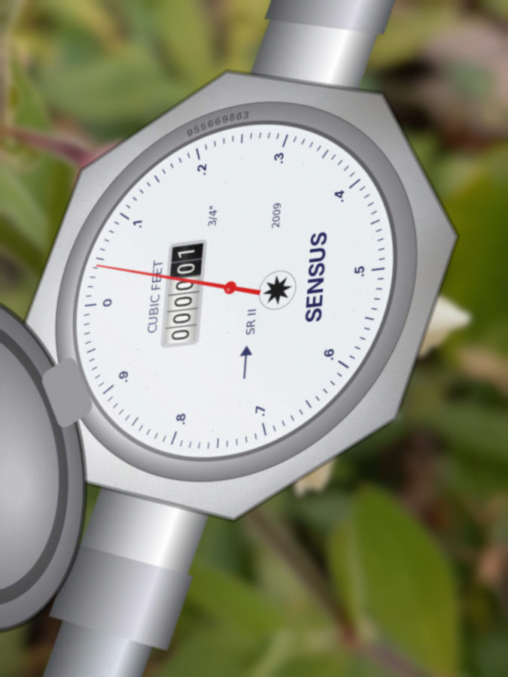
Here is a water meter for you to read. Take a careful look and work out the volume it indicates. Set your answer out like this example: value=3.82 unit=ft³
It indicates value=1.04 unit=ft³
